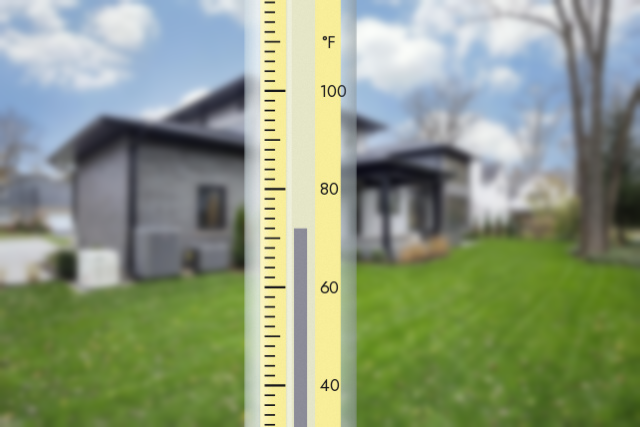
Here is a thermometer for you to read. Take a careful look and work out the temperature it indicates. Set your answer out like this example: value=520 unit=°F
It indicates value=72 unit=°F
